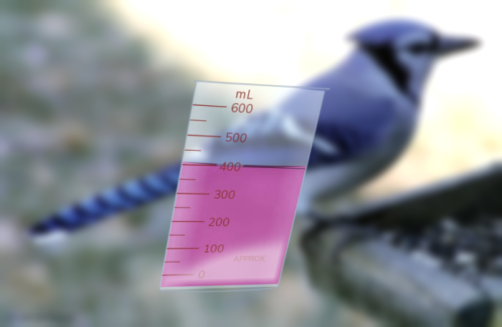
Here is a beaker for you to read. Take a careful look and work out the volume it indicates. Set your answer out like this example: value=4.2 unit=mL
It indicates value=400 unit=mL
